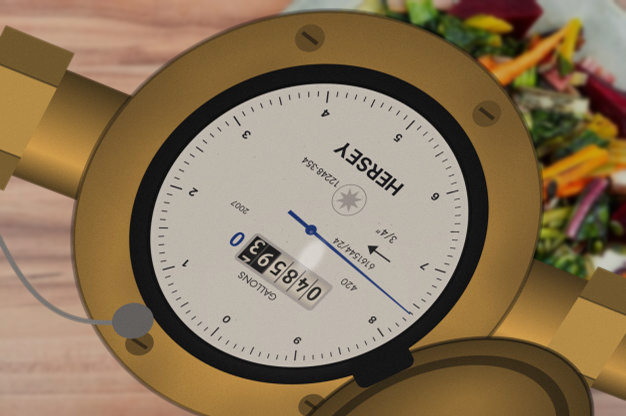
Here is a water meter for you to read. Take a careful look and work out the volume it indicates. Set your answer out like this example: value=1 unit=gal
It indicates value=485927.6 unit=gal
